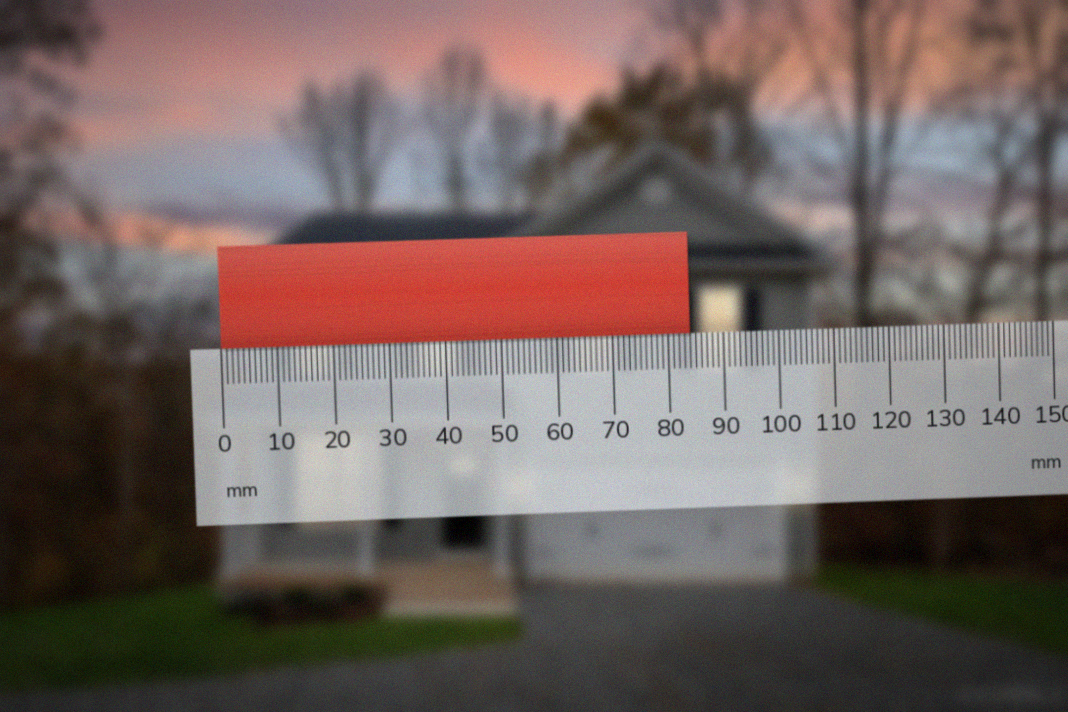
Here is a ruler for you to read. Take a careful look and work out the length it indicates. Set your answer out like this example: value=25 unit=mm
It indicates value=84 unit=mm
